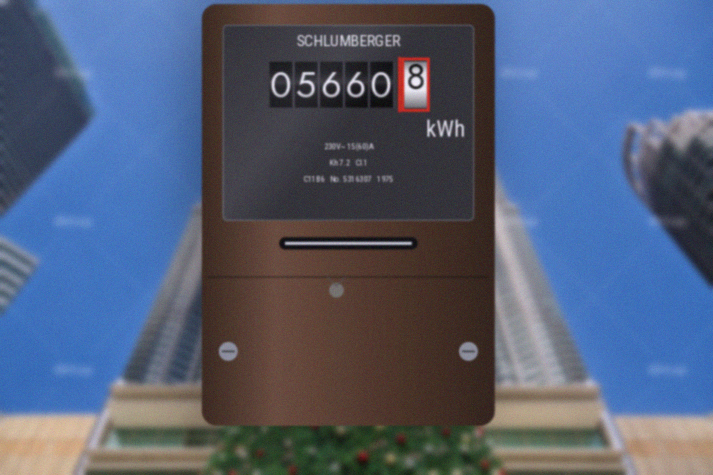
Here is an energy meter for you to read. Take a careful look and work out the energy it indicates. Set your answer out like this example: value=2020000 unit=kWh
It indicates value=5660.8 unit=kWh
